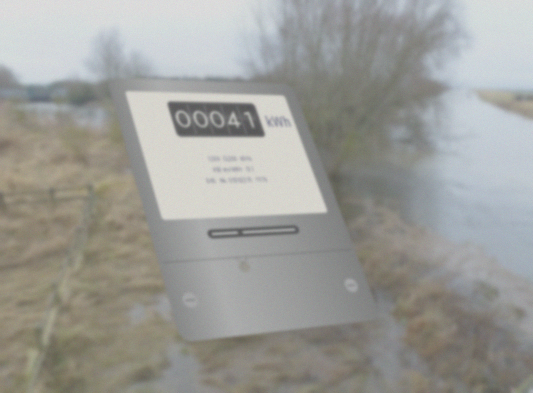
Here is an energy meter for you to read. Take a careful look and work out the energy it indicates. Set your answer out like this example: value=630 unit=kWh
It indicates value=41 unit=kWh
